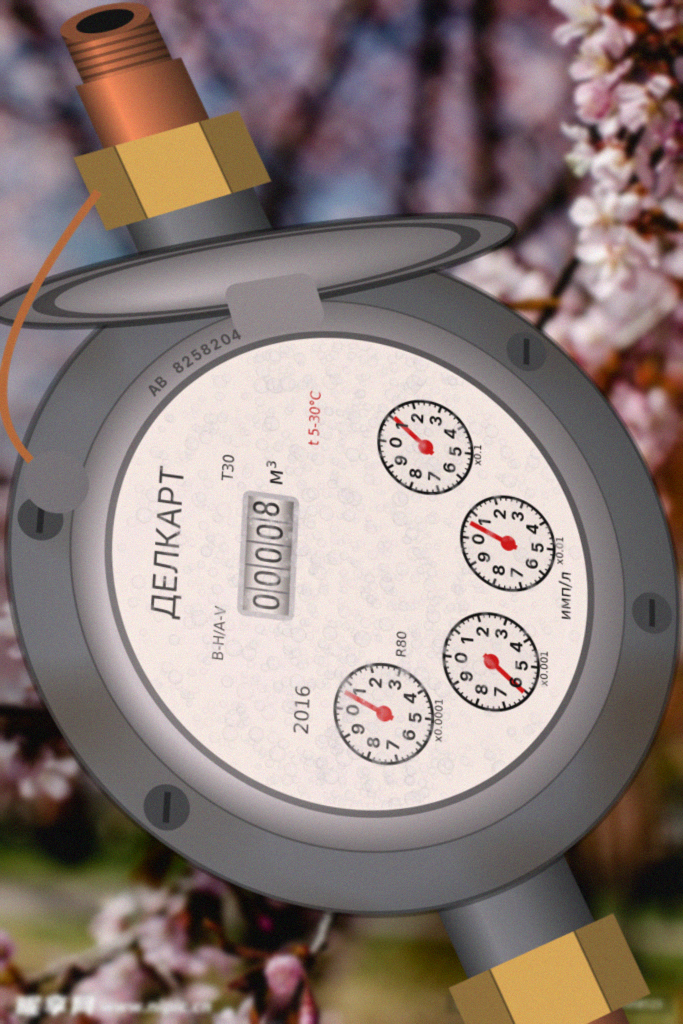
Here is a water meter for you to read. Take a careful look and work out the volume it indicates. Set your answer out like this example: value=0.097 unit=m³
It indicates value=8.1060 unit=m³
